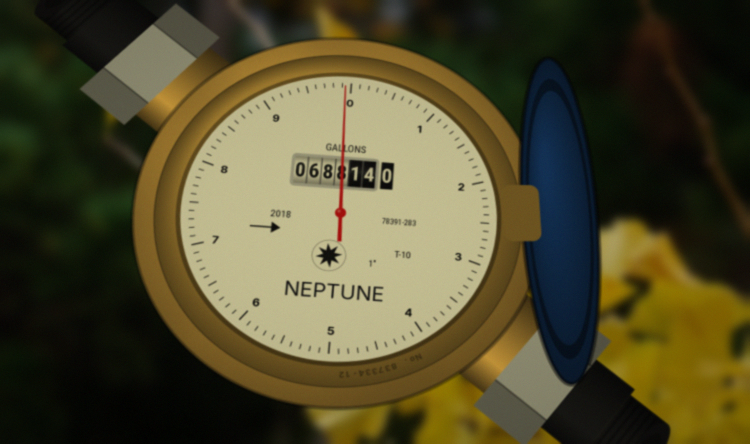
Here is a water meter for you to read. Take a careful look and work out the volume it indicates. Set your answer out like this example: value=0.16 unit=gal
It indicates value=688139.9 unit=gal
